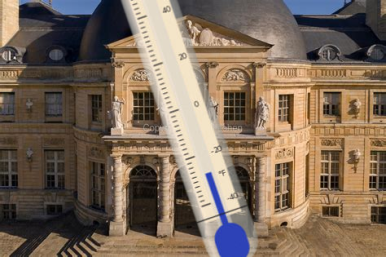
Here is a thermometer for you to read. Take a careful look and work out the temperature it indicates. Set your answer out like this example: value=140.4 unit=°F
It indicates value=-28 unit=°F
